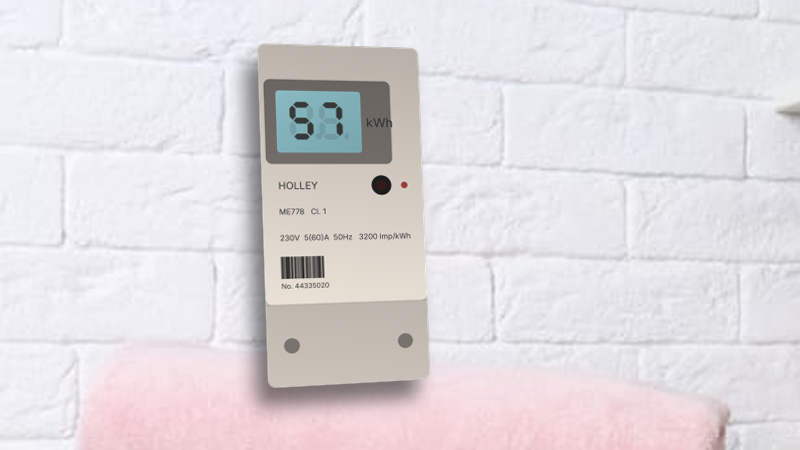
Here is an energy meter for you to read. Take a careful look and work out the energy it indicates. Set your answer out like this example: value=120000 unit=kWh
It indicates value=57 unit=kWh
